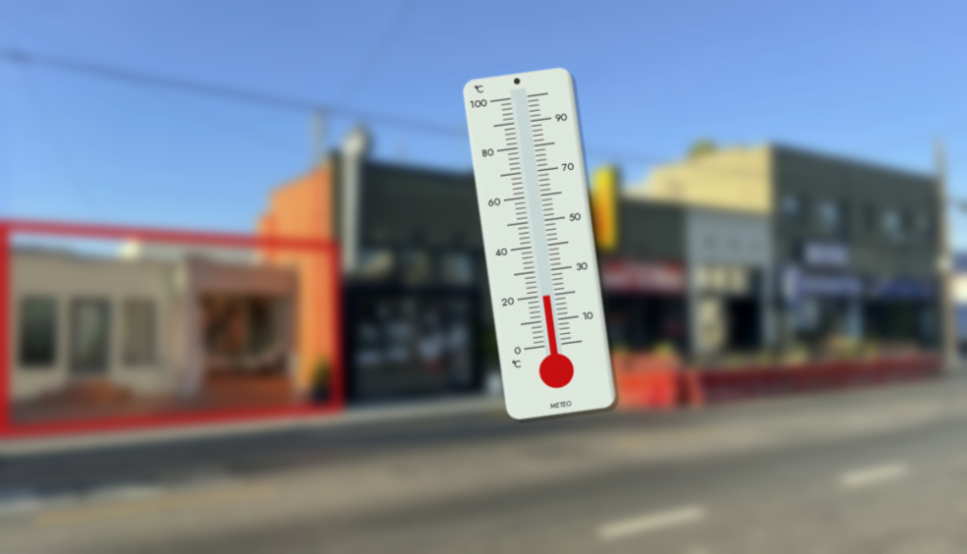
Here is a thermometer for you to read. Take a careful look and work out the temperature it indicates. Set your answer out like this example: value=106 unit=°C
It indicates value=20 unit=°C
